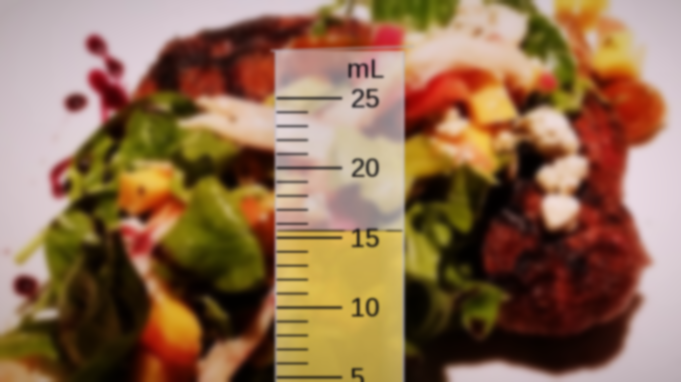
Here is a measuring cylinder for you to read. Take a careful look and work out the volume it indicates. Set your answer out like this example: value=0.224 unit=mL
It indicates value=15.5 unit=mL
